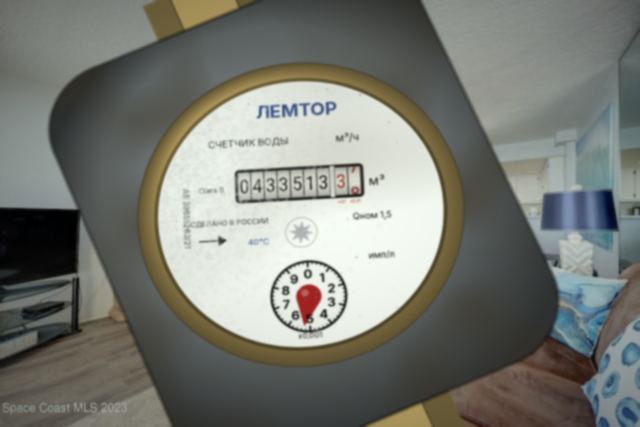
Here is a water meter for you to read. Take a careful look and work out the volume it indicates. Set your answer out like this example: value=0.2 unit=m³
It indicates value=433513.375 unit=m³
